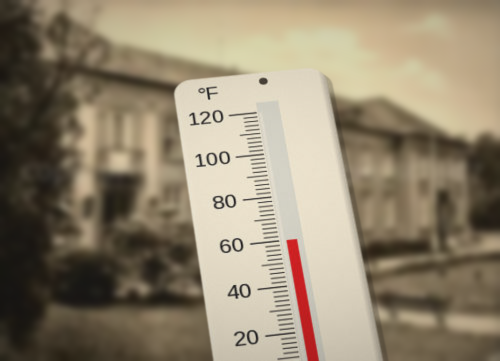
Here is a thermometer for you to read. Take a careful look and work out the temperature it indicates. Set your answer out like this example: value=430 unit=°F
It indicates value=60 unit=°F
